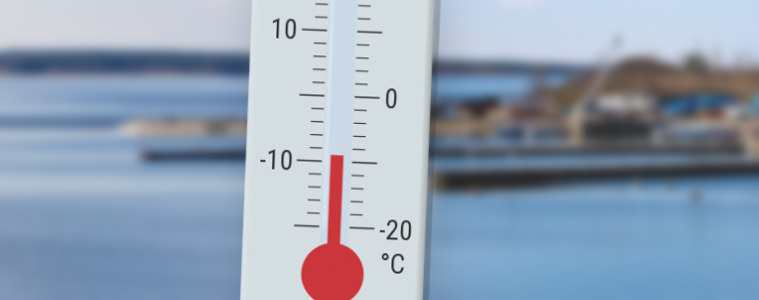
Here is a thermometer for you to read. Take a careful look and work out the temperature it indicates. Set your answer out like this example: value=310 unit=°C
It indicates value=-9 unit=°C
